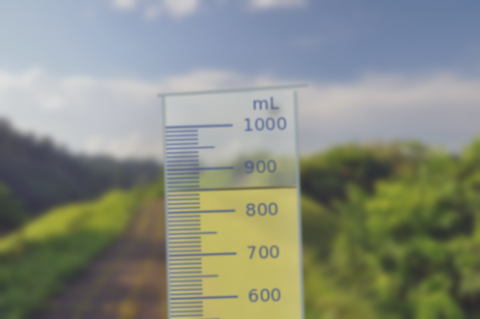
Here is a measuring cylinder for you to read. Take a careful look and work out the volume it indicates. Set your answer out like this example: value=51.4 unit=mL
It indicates value=850 unit=mL
